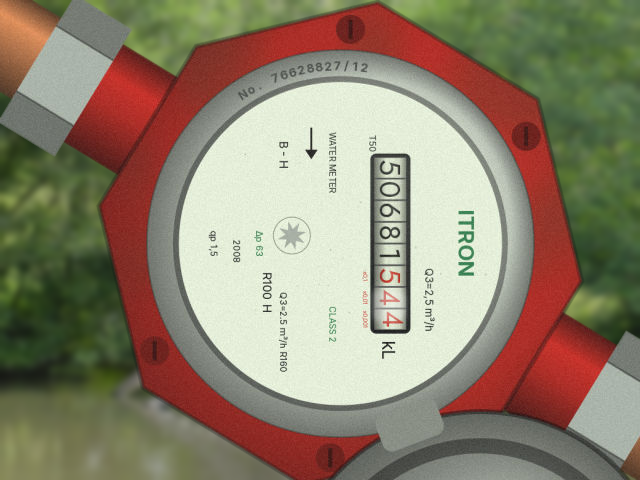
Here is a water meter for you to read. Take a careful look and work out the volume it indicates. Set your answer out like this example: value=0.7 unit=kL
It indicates value=50681.544 unit=kL
